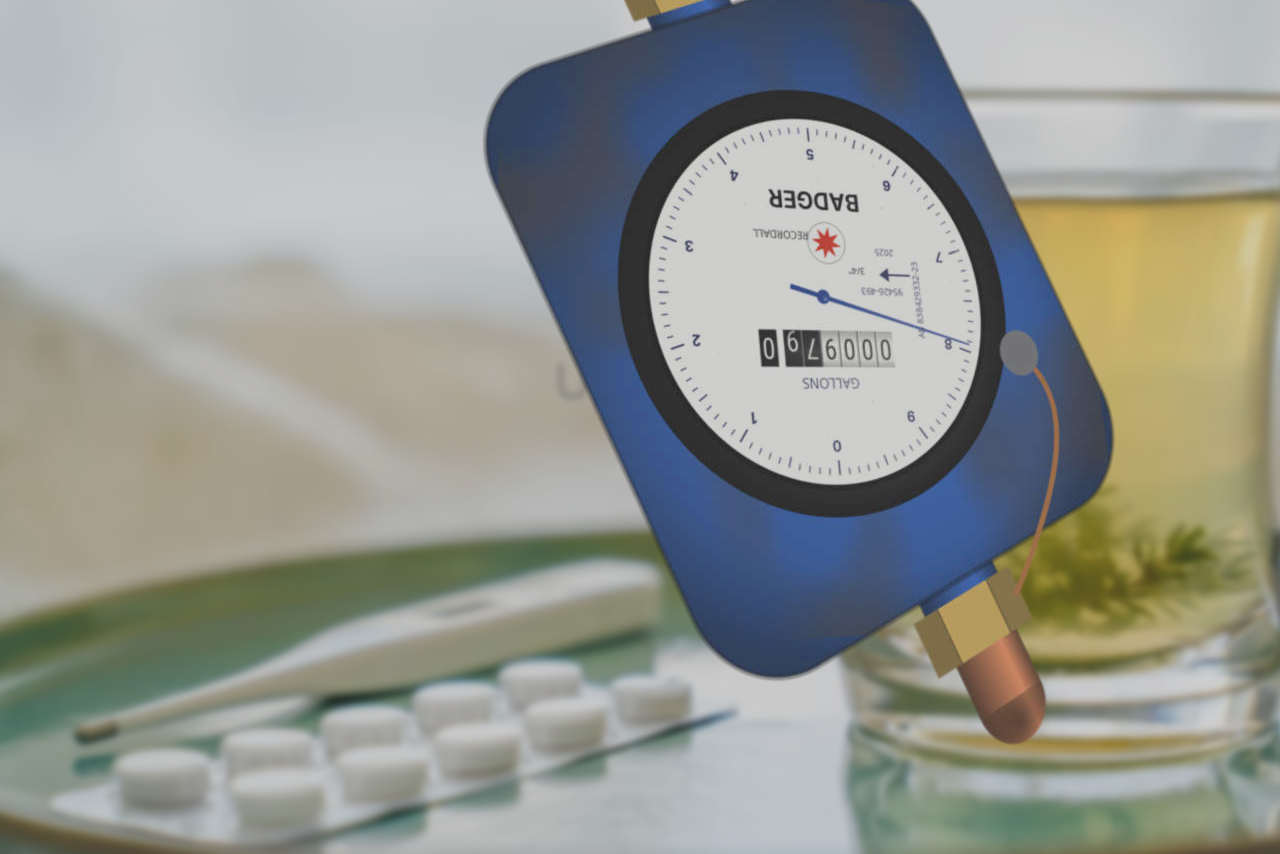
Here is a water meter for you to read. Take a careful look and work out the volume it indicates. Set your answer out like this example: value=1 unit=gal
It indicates value=9787.9 unit=gal
